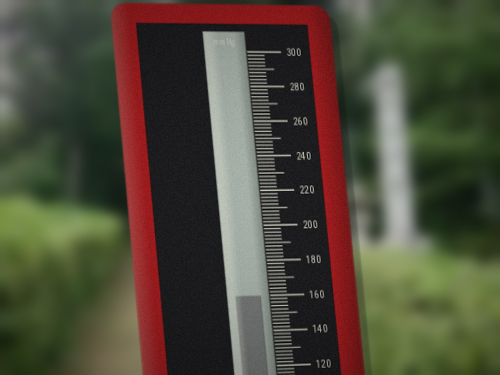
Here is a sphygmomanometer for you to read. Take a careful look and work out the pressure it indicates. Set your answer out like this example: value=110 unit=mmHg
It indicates value=160 unit=mmHg
